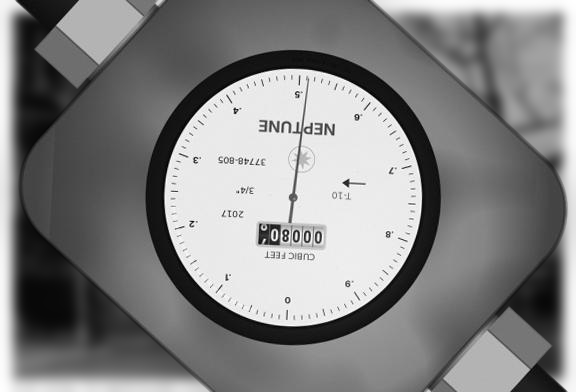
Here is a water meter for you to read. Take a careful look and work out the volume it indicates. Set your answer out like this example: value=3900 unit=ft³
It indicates value=807.51 unit=ft³
